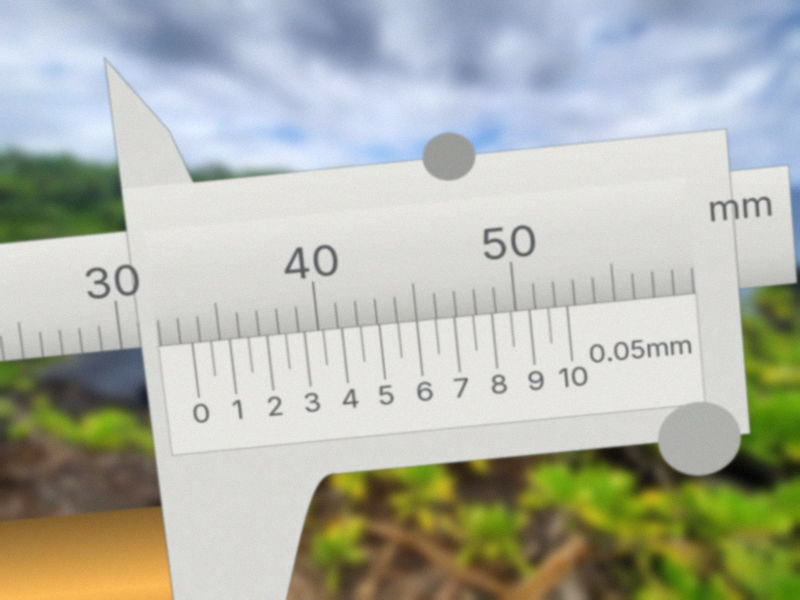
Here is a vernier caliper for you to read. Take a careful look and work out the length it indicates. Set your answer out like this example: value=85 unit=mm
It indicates value=33.6 unit=mm
